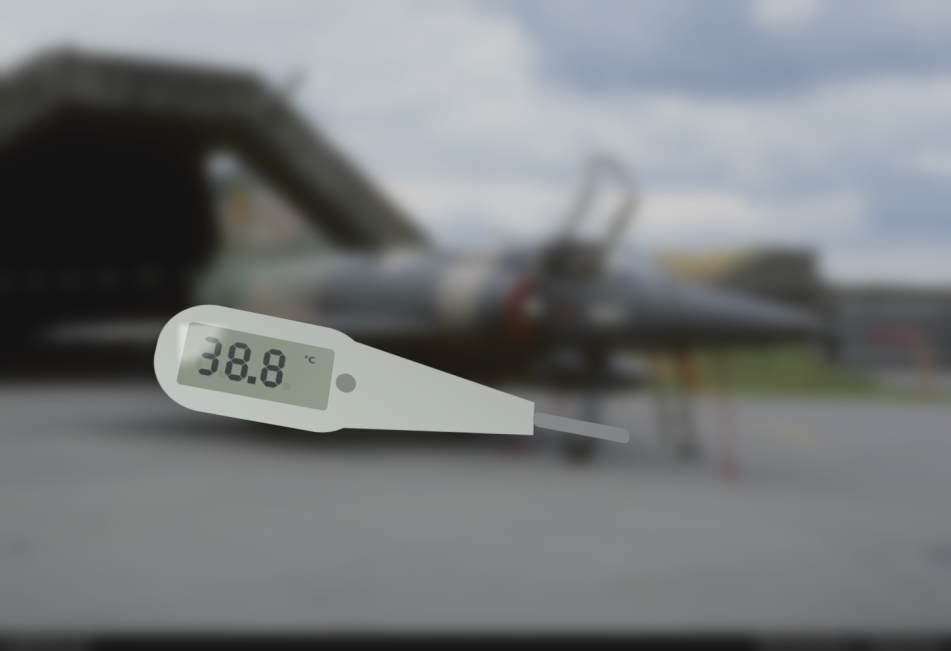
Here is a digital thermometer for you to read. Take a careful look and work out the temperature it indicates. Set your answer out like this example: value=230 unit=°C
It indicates value=38.8 unit=°C
